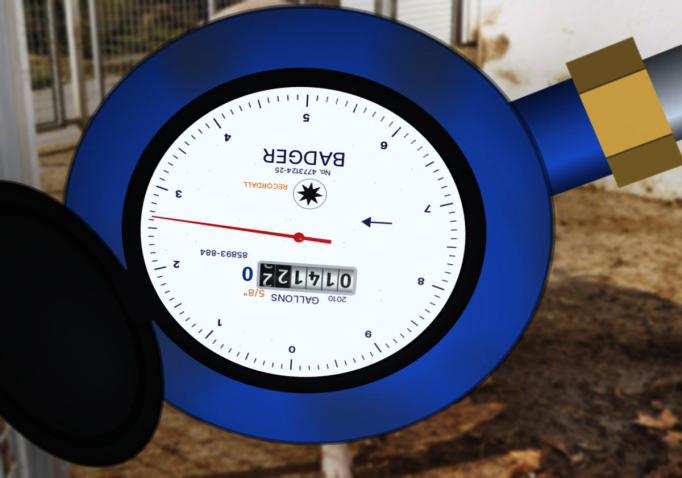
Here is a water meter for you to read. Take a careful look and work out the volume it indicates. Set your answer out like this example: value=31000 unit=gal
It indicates value=141222.6 unit=gal
